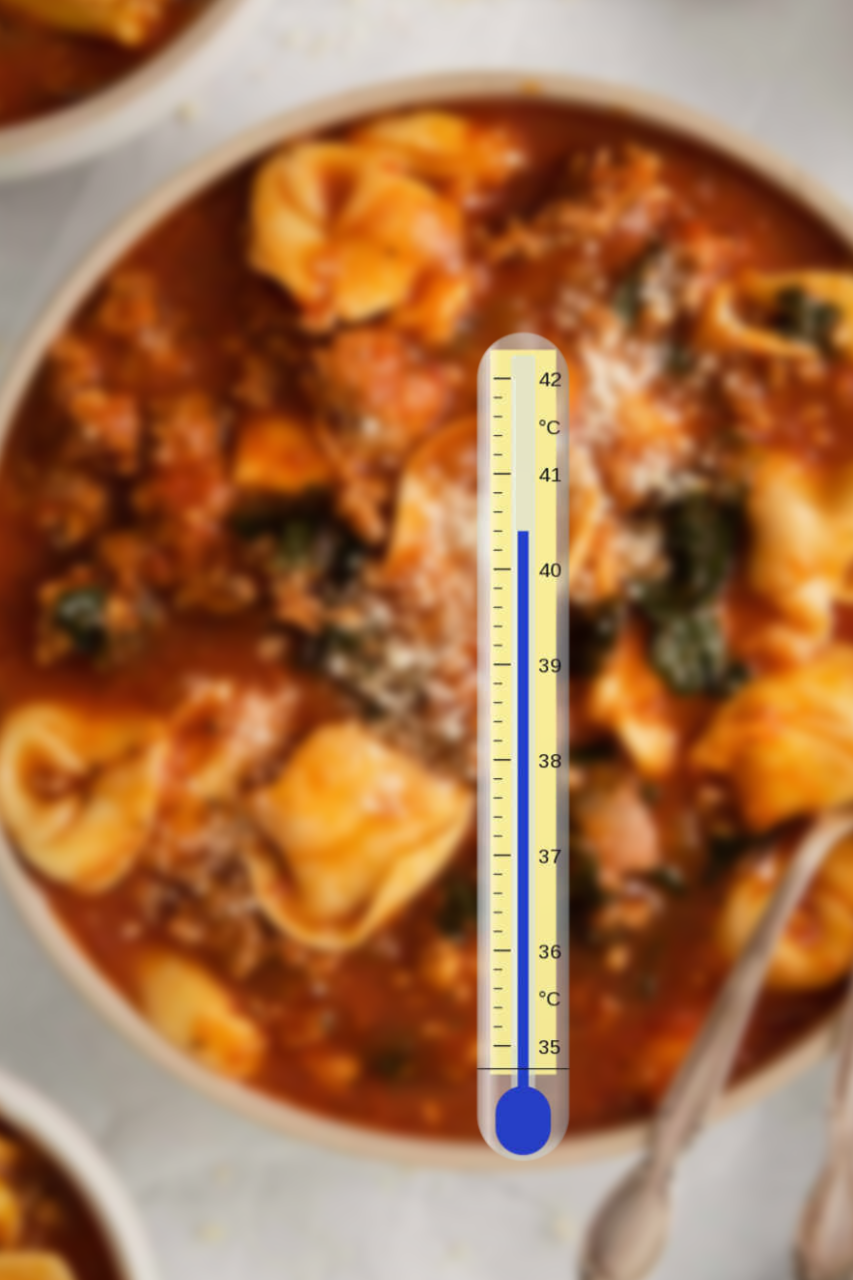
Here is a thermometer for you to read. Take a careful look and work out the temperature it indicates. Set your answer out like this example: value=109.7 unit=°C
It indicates value=40.4 unit=°C
